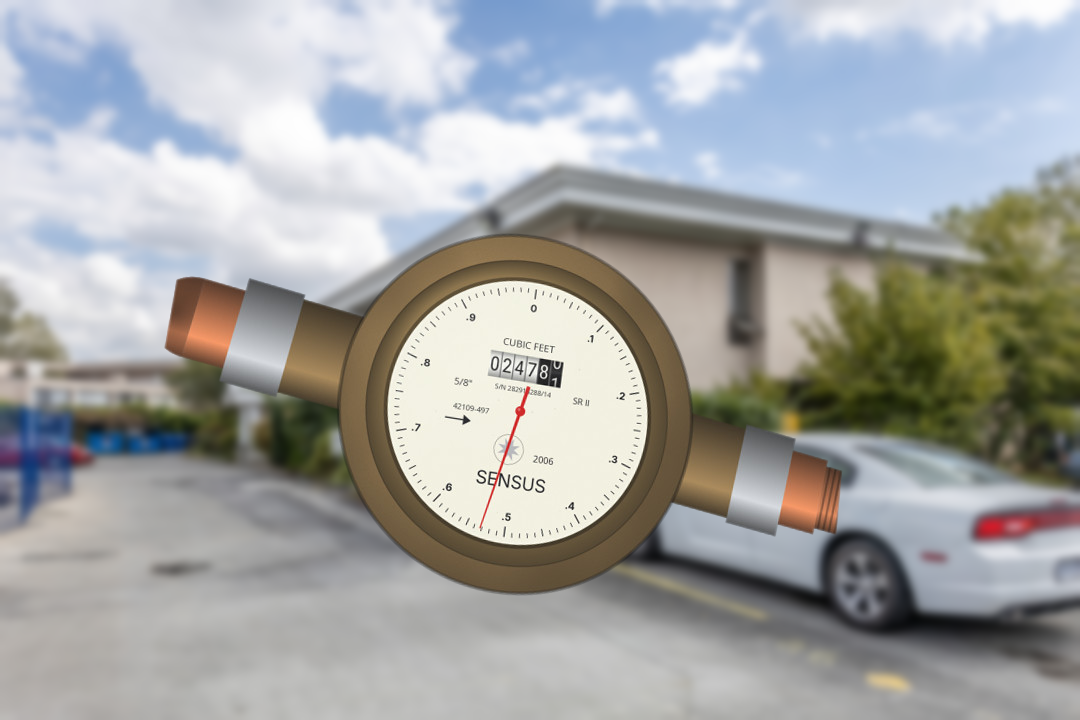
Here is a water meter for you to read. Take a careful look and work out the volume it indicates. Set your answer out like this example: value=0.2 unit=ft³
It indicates value=24780.53 unit=ft³
